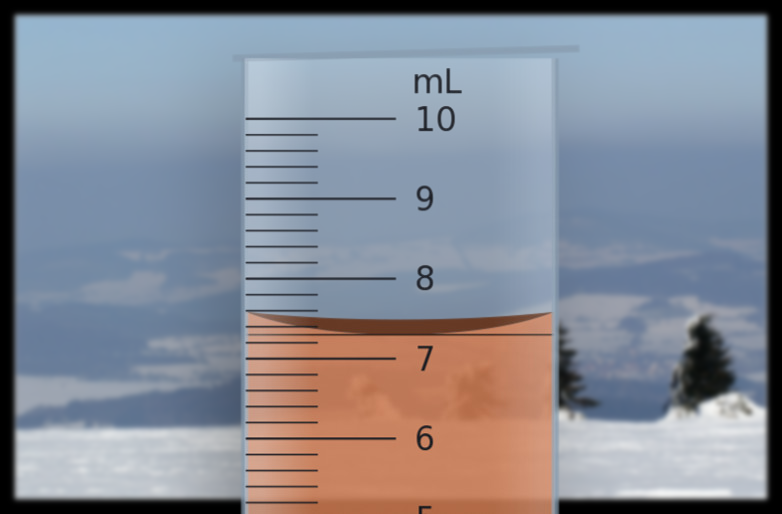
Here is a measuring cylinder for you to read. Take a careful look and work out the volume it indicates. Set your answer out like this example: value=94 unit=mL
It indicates value=7.3 unit=mL
